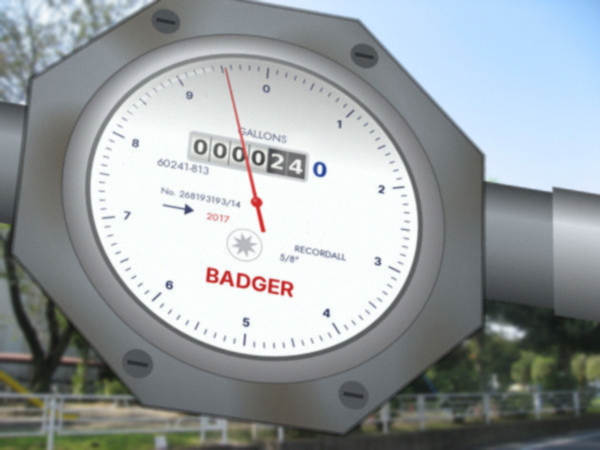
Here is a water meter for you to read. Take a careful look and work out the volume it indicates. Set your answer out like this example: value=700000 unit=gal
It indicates value=239.5 unit=gal
